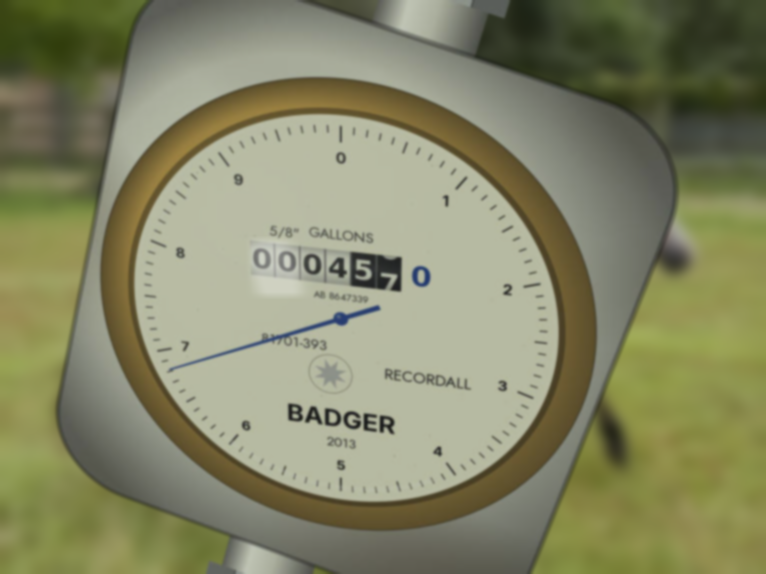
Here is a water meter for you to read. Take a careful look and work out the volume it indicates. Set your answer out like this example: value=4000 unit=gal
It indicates value=4566.8 unit=gal
